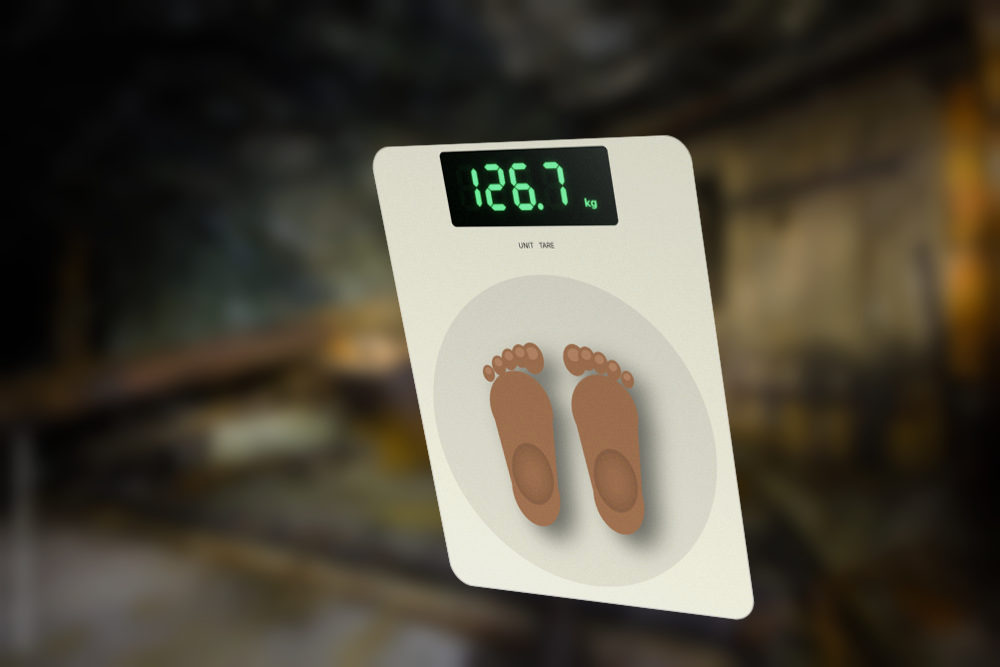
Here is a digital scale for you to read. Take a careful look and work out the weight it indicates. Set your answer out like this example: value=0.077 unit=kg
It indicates value=126.7 unit=kg
